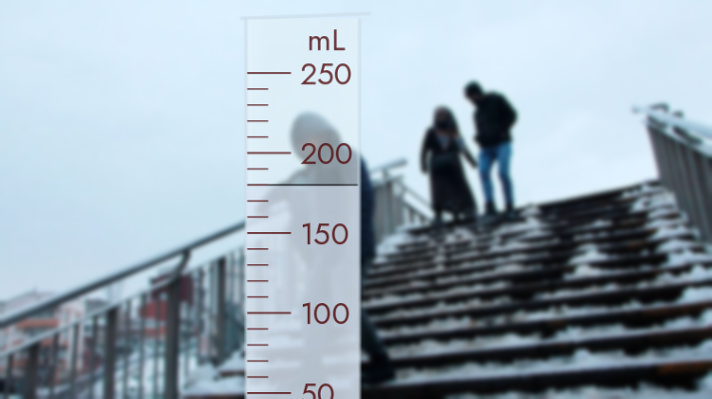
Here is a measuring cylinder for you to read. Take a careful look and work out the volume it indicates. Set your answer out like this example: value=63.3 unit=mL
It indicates value=180 unit=mL
